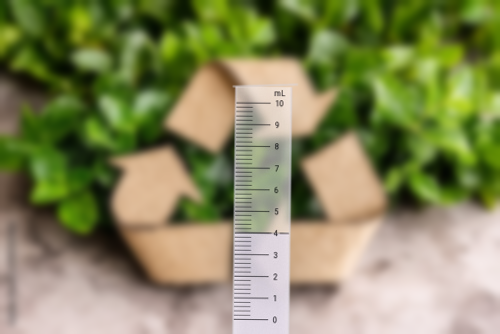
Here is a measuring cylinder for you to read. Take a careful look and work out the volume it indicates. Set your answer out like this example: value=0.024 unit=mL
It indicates value=4 unit=mL
